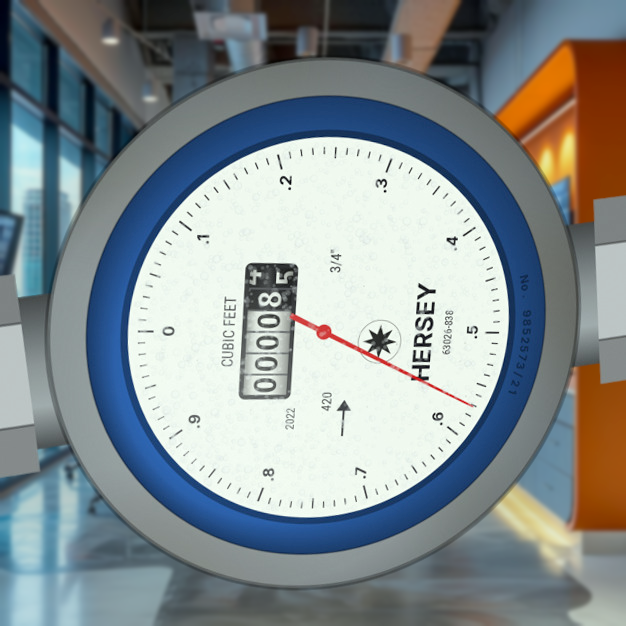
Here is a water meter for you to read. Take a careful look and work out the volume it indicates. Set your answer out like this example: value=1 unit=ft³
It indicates value=84.57 unit=ft³
